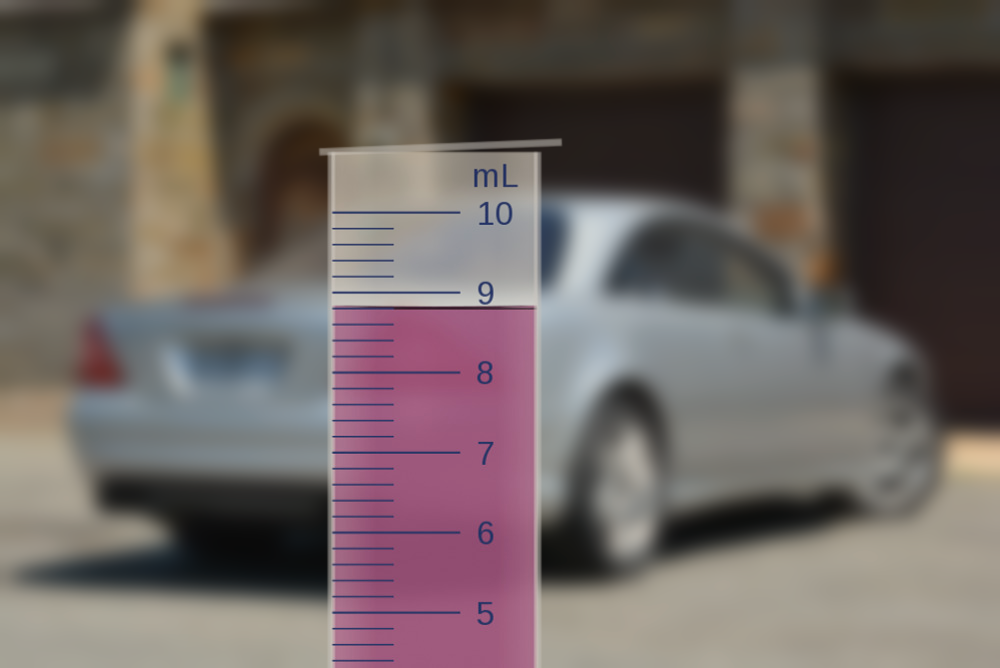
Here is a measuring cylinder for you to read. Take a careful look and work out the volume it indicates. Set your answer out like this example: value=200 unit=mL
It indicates value=8.8 unit=mL
